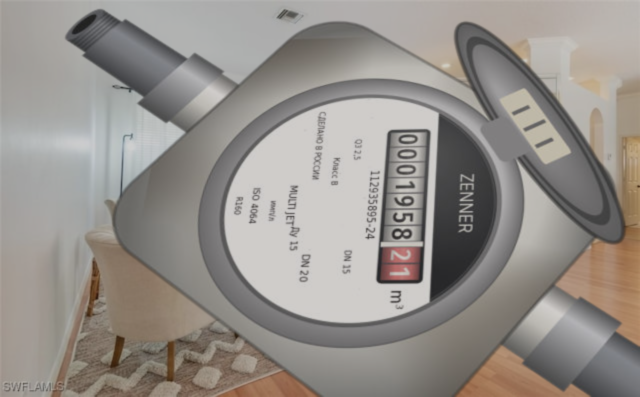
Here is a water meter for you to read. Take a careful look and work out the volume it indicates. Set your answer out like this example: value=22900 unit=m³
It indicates value=1958.21 unit=m³
